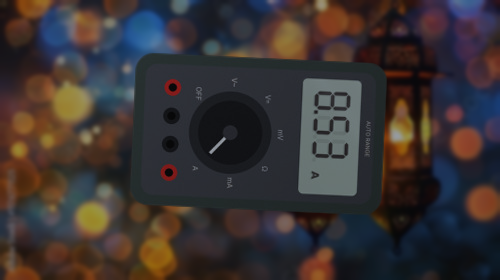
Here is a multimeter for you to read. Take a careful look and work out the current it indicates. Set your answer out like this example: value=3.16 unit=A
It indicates value=8.53 unit=A
